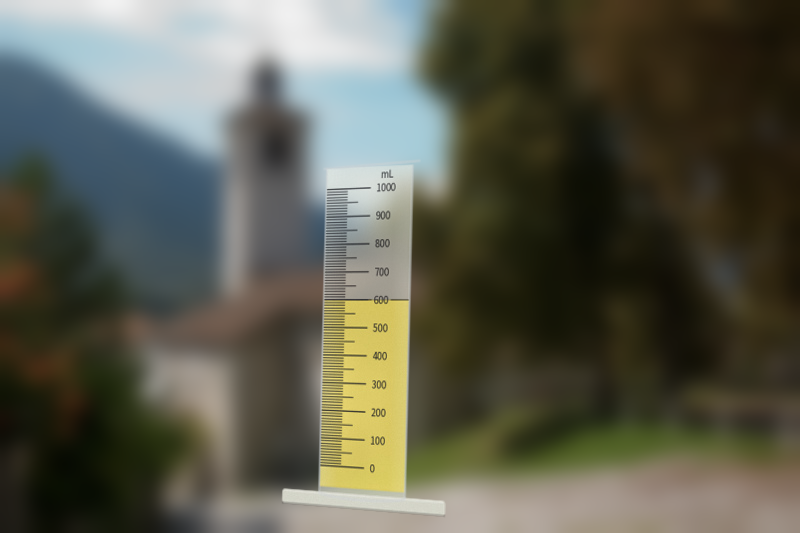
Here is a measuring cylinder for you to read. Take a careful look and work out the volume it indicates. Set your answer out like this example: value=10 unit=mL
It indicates value=600 unit=mL
